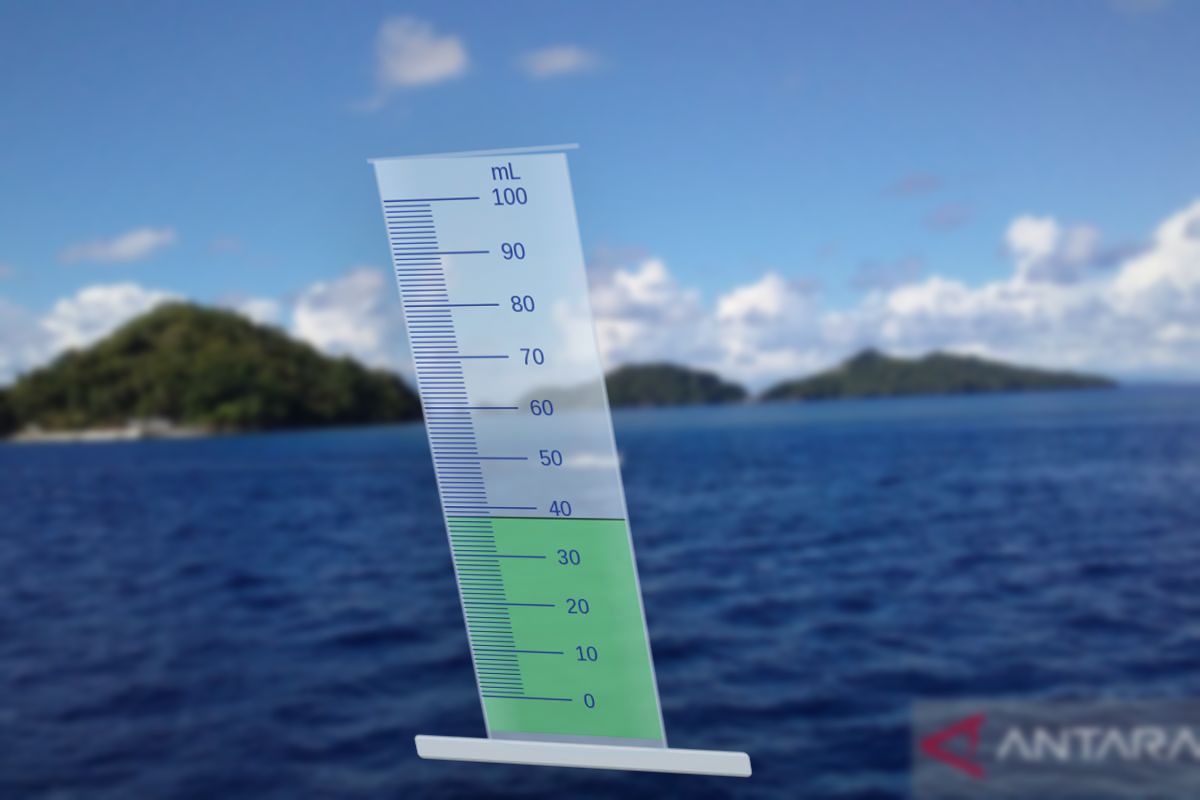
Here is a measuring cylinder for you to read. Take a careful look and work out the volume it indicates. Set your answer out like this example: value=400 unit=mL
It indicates value=38 unit=mL
